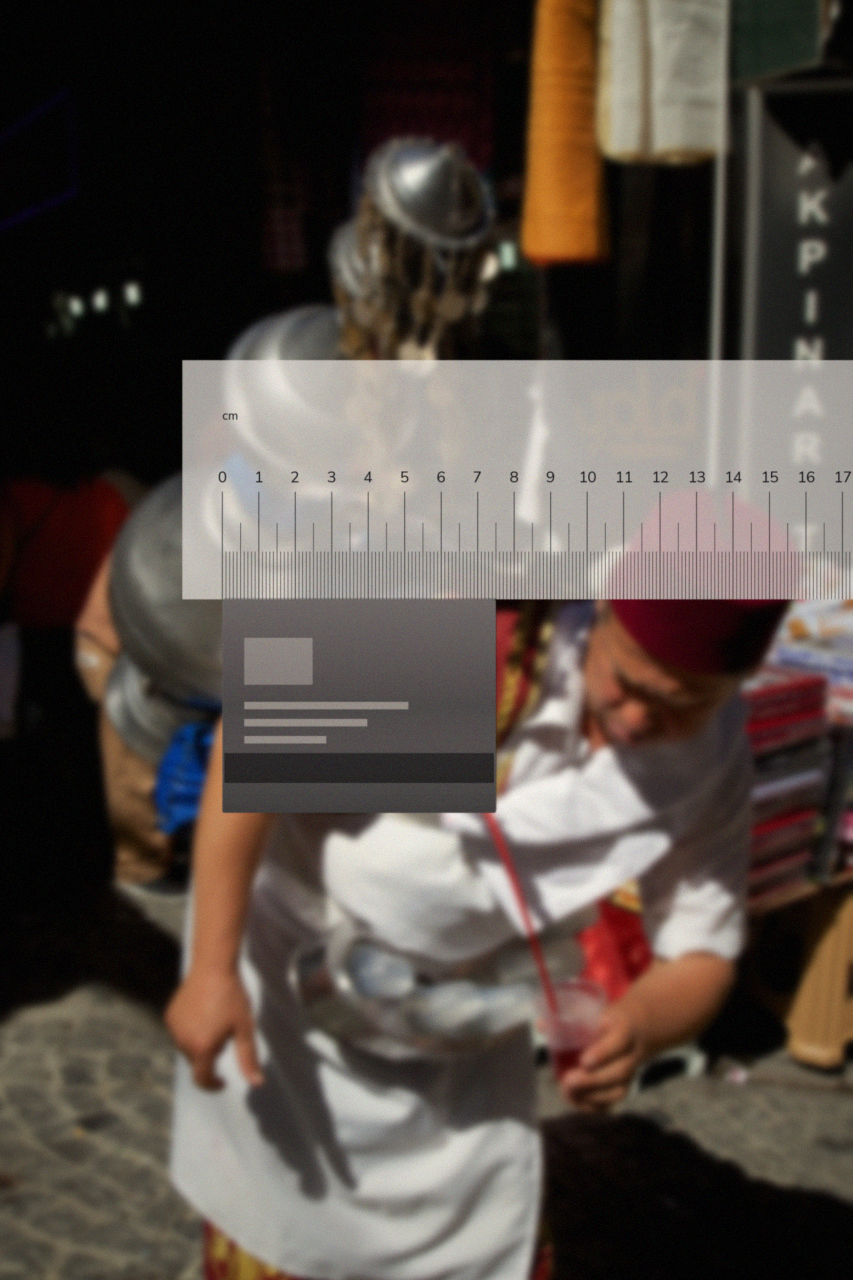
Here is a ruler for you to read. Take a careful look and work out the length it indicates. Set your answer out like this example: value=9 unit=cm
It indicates value=7.5 unit=cm
